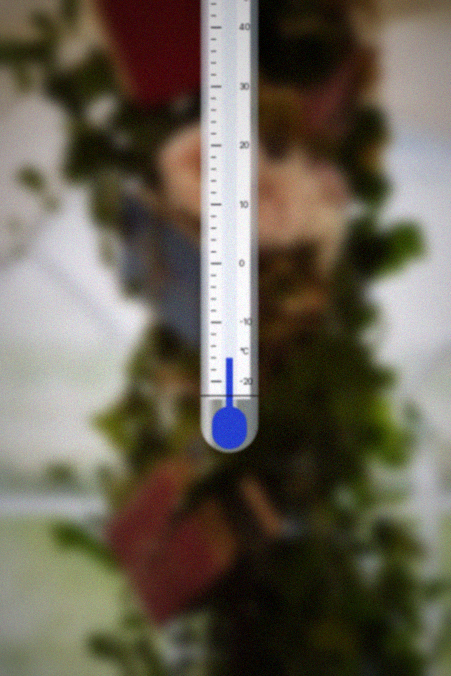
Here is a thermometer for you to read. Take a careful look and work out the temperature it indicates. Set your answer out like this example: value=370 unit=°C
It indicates value=-16 unit=°C
